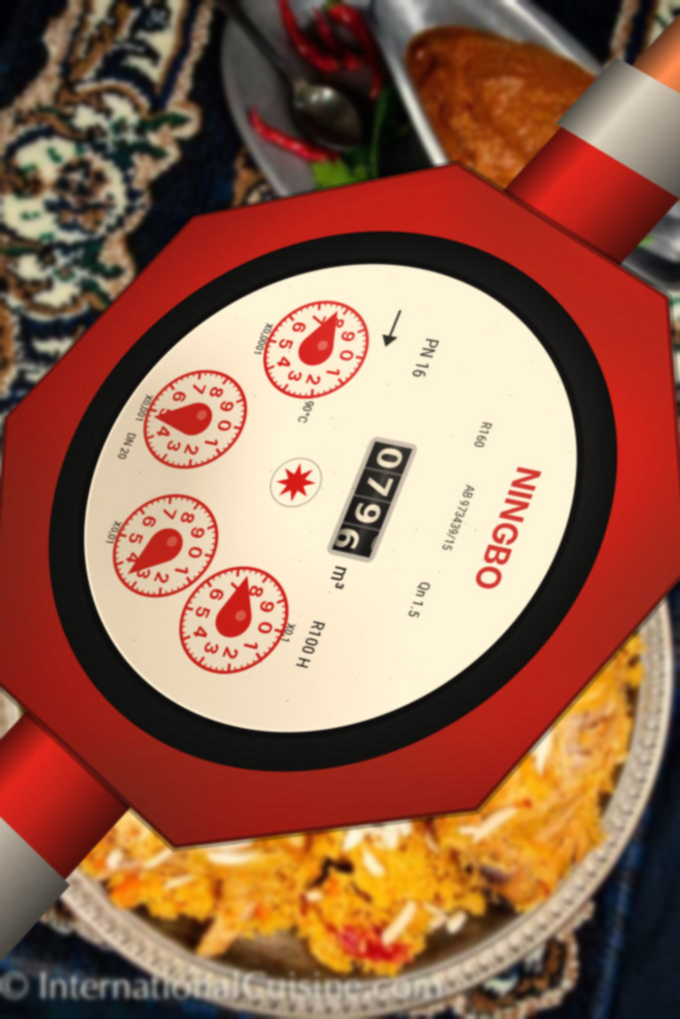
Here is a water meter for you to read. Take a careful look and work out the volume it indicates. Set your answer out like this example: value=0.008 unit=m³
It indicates value=795.7347 unit=m³
